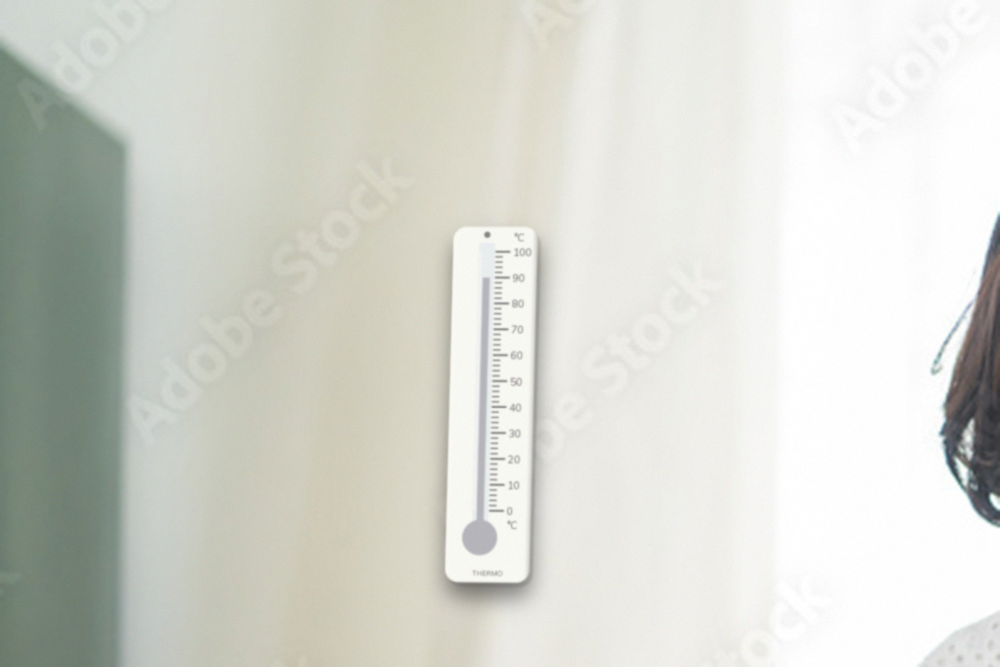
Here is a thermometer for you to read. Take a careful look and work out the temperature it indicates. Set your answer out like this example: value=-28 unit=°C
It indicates value=90 unit=°C
